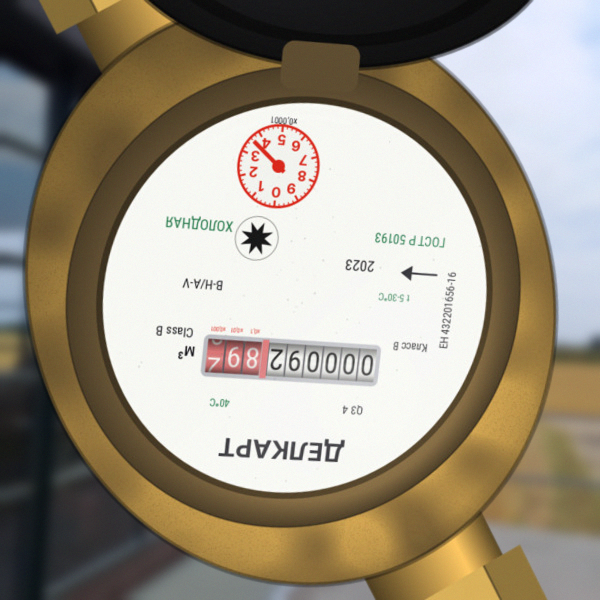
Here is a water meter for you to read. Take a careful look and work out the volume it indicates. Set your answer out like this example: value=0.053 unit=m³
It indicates value=92.8923 unit=m³
